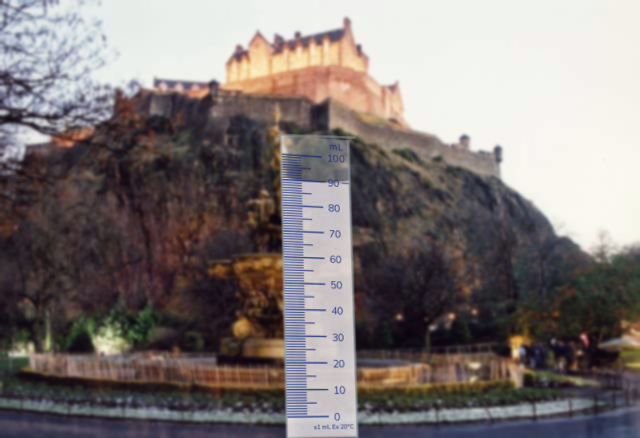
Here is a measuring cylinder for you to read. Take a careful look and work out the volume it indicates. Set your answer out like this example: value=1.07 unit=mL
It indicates value=90 unit=mL
